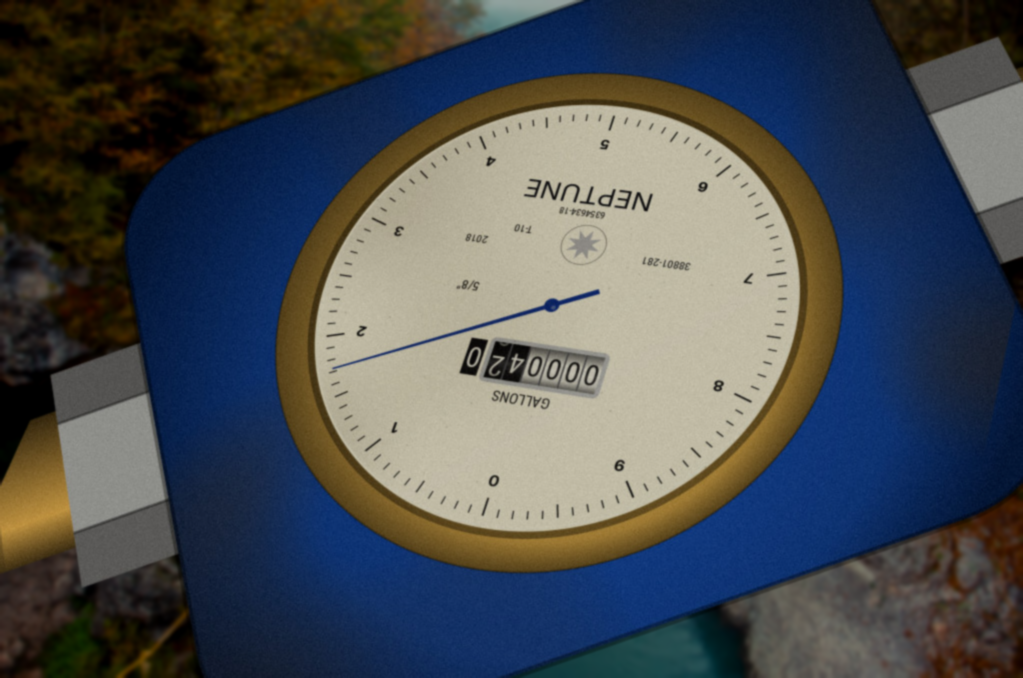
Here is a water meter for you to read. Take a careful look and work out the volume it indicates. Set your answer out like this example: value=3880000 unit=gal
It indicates value=421.7 unit=gal
